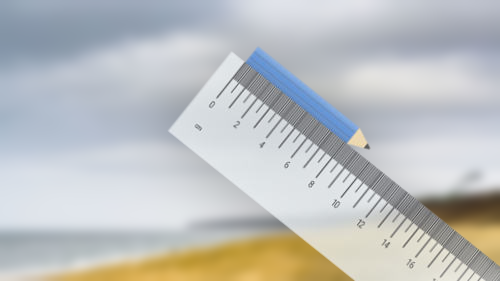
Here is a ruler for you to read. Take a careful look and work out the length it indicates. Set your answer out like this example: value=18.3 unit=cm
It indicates value=9.5 unit=cm
